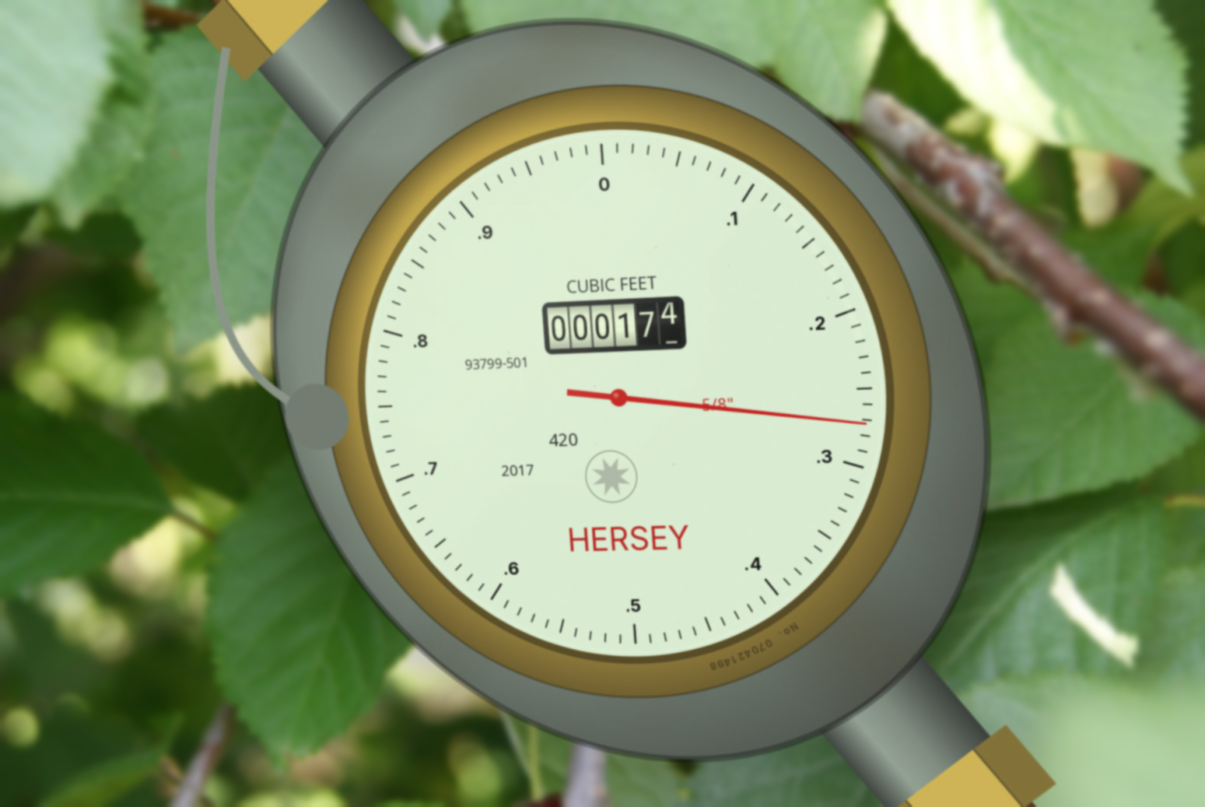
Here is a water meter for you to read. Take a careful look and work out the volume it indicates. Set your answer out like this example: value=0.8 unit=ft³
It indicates value=174.27 unit=ft³
